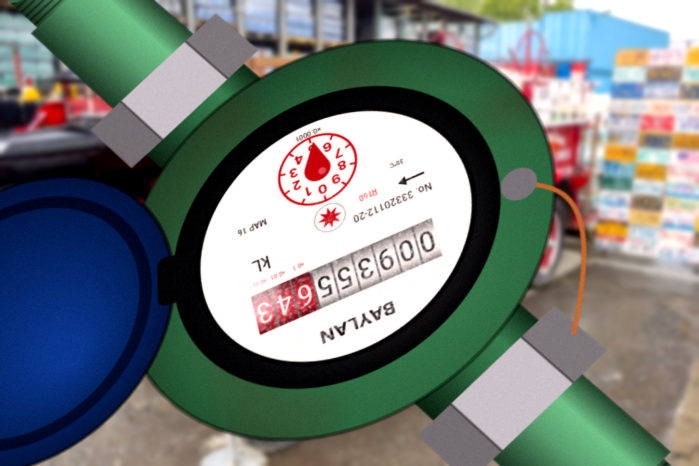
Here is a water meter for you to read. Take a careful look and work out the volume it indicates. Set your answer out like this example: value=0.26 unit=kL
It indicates value=9355.6435 unit=kL
